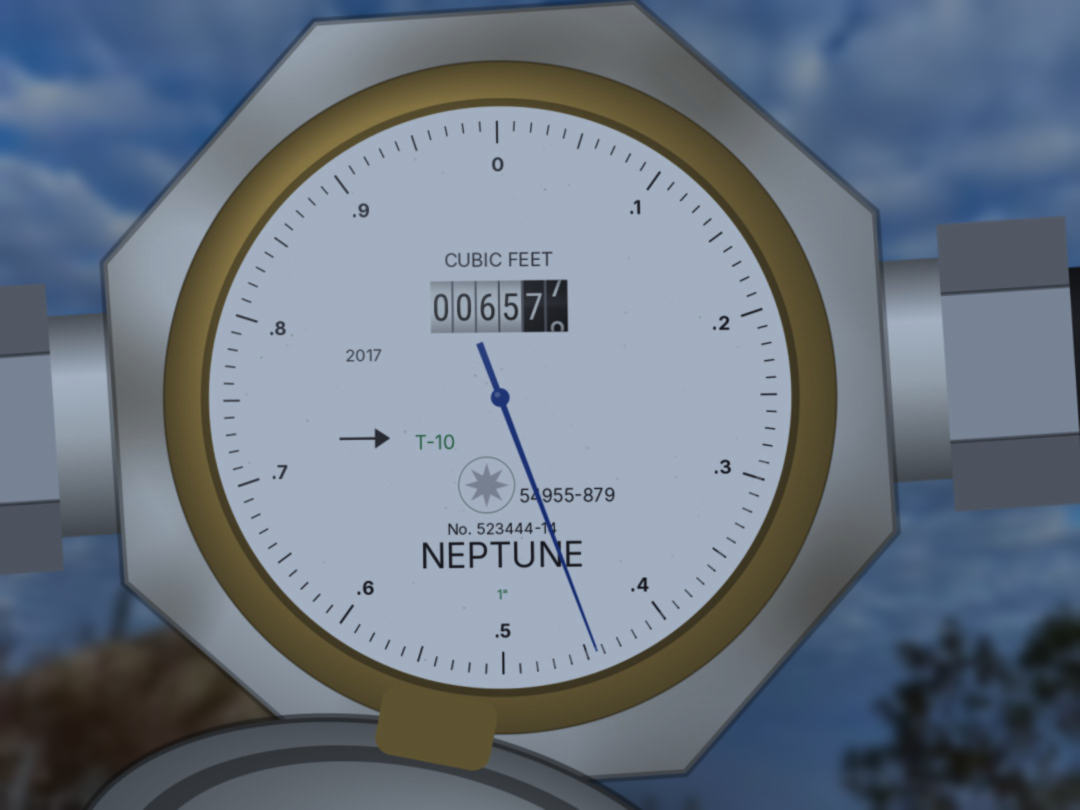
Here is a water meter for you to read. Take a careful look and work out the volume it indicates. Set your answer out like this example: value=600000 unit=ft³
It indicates value=6577.44 unit=ft³
